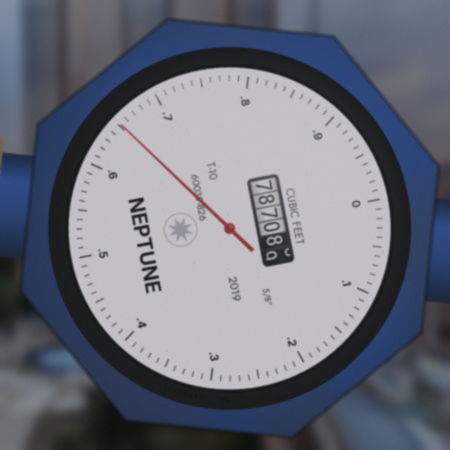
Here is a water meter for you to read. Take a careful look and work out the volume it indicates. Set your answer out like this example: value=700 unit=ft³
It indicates value=787088.65 unit=ft³
